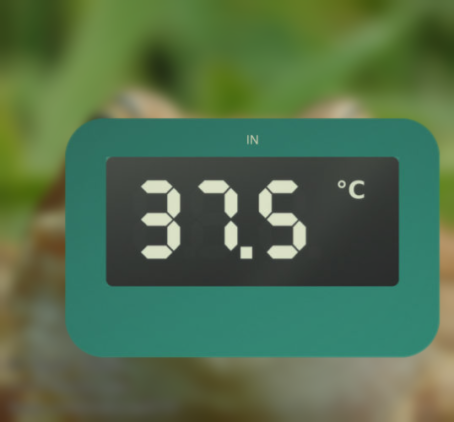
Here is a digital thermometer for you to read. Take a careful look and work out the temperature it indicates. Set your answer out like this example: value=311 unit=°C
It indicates value=37.5 unit=°C
